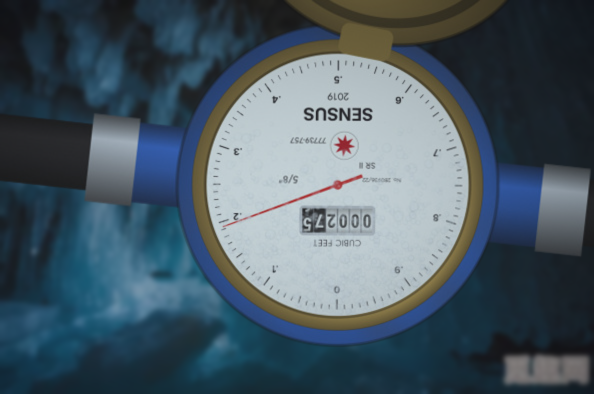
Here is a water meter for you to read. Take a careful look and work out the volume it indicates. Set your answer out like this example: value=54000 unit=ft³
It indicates value=275.19 unit=ft³
